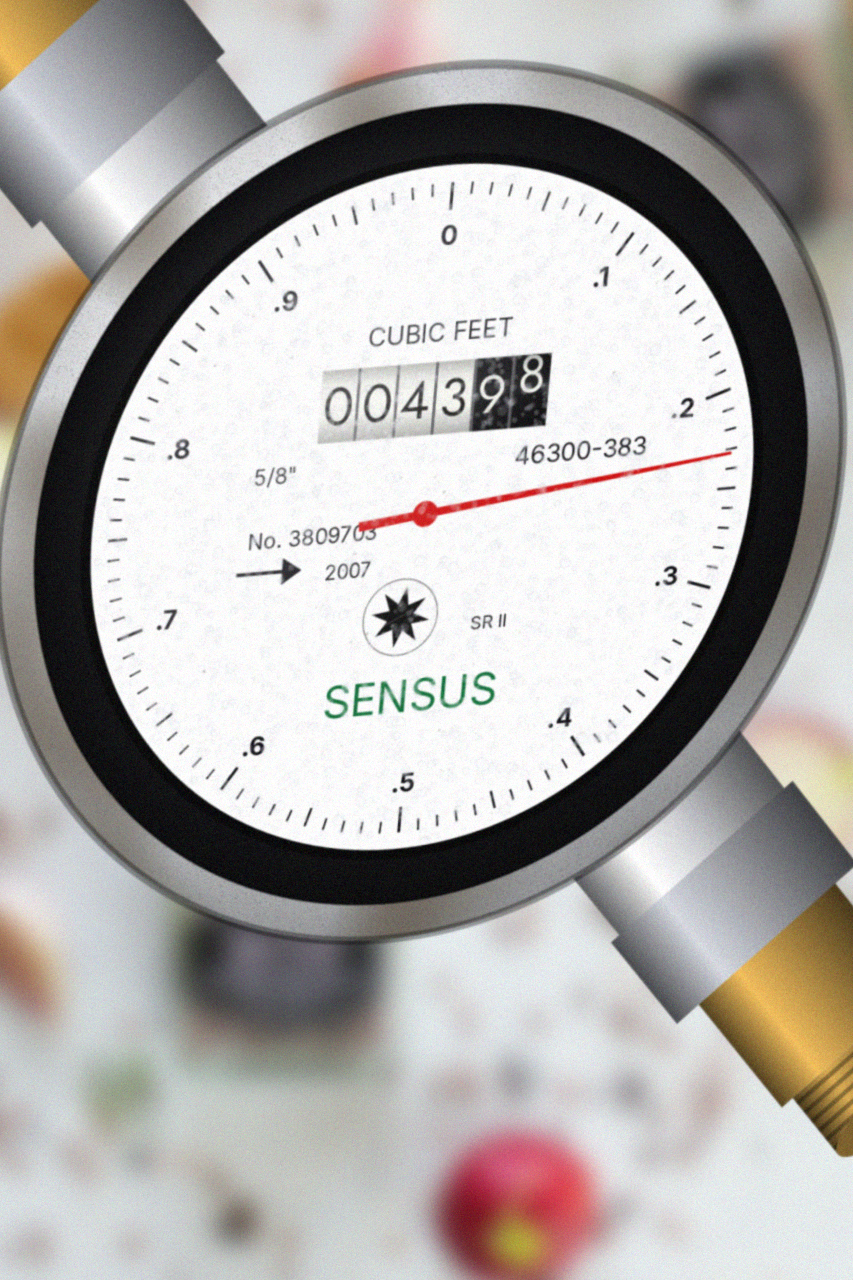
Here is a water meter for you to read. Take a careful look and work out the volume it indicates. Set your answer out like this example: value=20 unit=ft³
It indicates value=4398.23 unit=ft³
